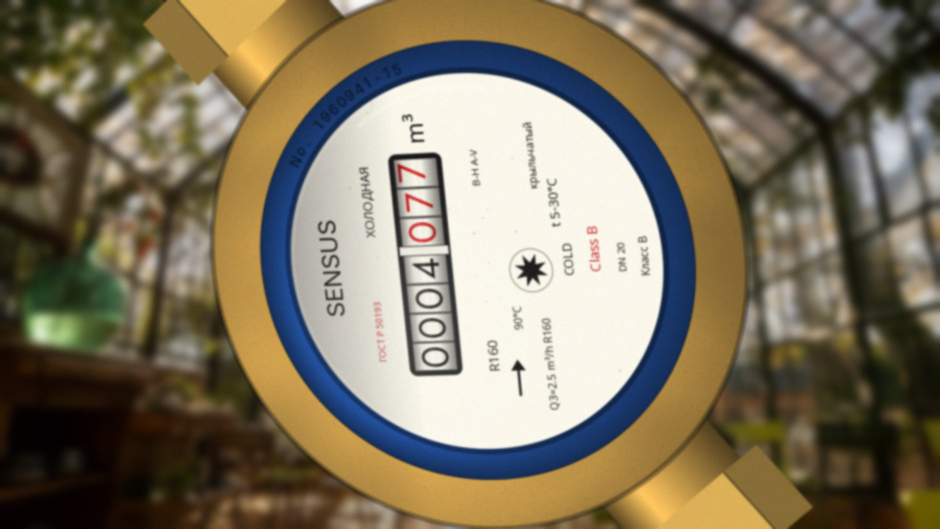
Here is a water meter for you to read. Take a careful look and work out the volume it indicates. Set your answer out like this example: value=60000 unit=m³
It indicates value=4.077 unit=m³
